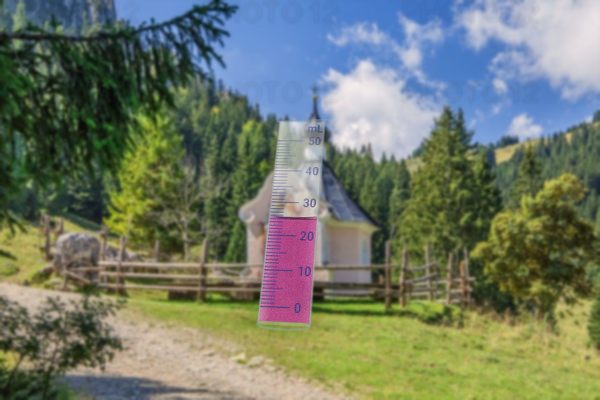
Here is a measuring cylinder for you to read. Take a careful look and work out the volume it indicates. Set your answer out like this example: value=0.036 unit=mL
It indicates value=25 unit=mL
